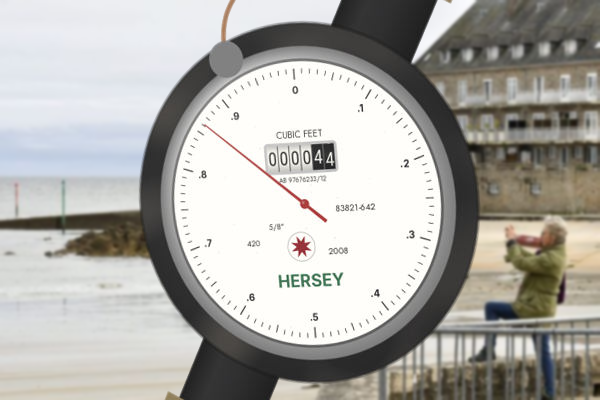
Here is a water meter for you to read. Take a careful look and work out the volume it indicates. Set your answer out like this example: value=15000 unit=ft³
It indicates value=43.86 unit=ft³
